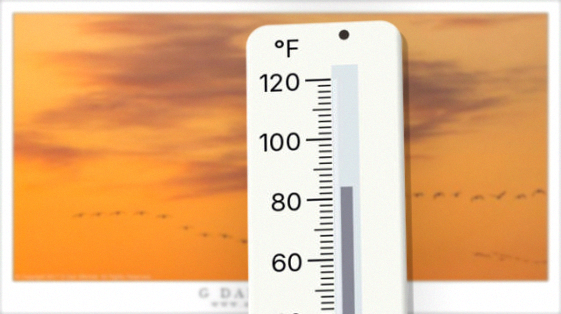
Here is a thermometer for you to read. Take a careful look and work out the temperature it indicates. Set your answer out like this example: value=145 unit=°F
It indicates value=84 unit=°F
